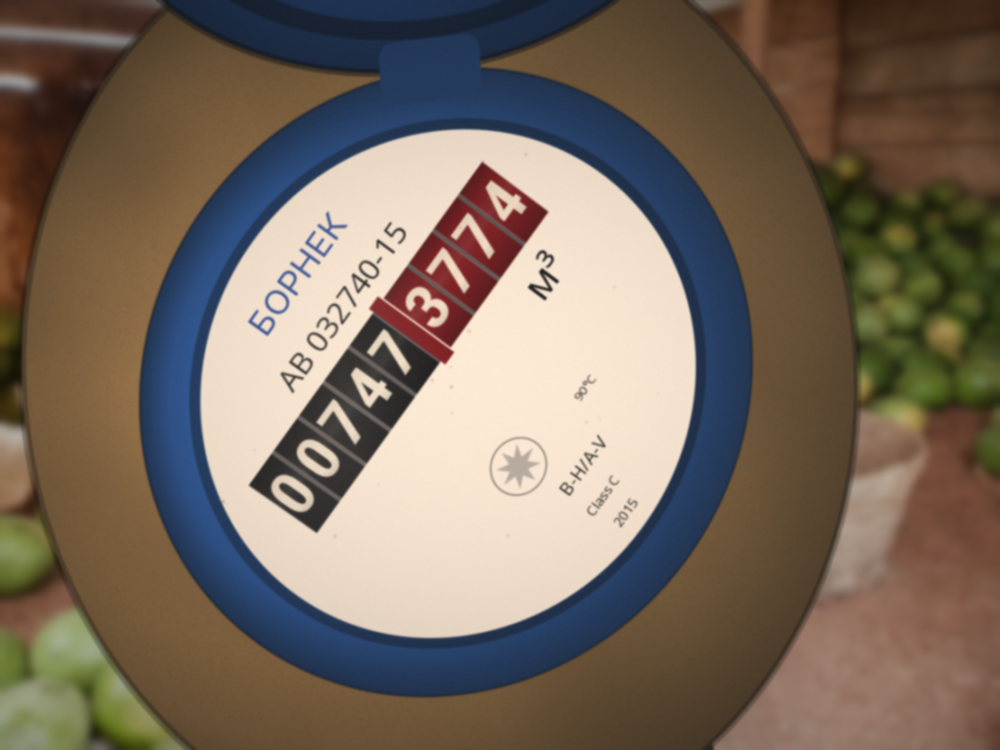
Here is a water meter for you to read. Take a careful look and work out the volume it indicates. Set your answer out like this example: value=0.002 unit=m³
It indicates value=747.3774 unit=m³
